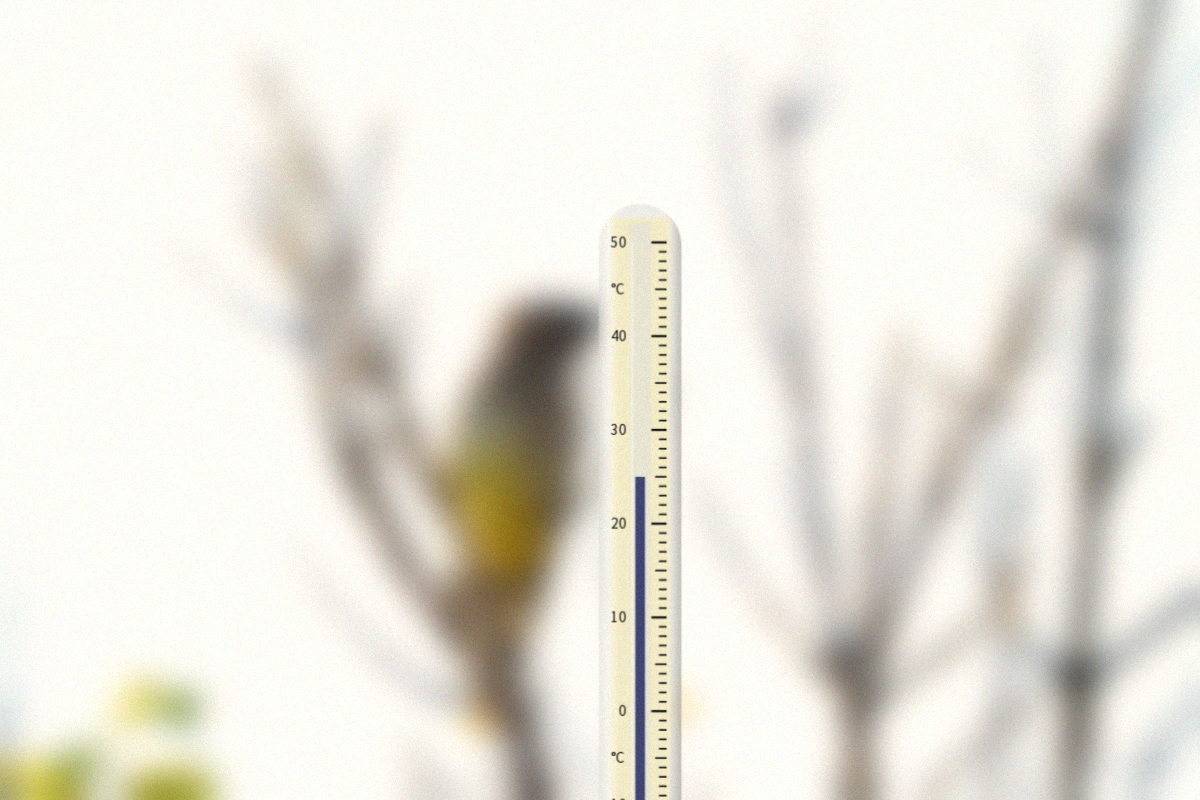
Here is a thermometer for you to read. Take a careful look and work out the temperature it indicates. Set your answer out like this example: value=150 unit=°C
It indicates value=25 unit=°C
